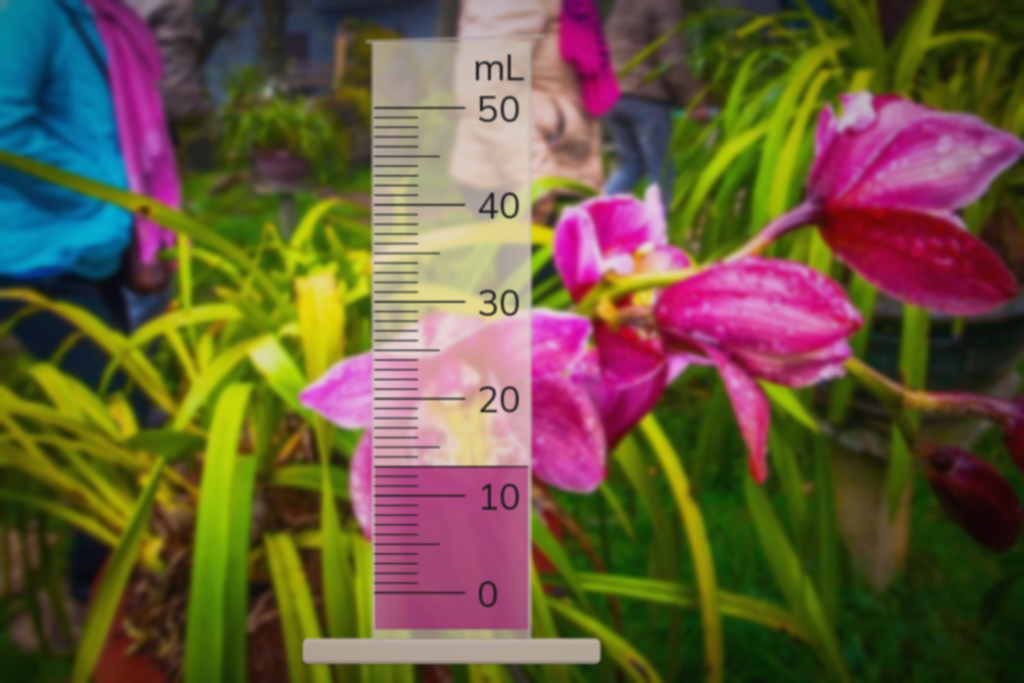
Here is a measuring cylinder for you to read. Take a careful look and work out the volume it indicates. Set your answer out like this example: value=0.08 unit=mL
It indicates value=13 unit=mL
